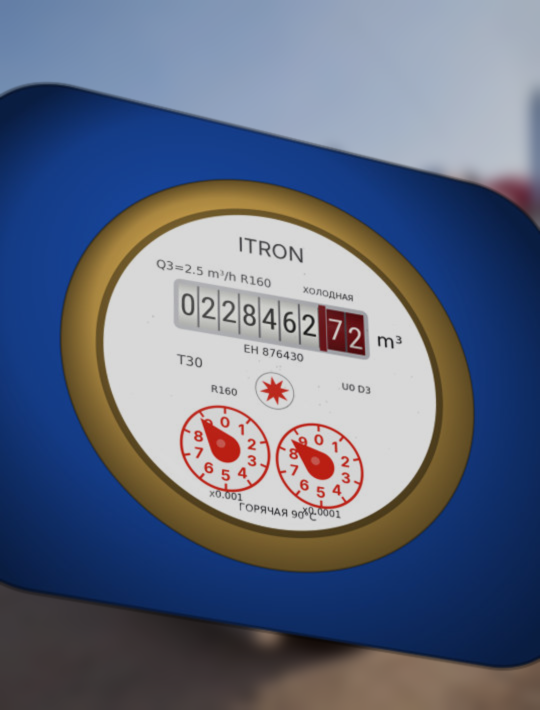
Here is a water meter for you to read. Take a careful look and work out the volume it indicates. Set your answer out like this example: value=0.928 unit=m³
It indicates value=228462.7188 unit=m³
